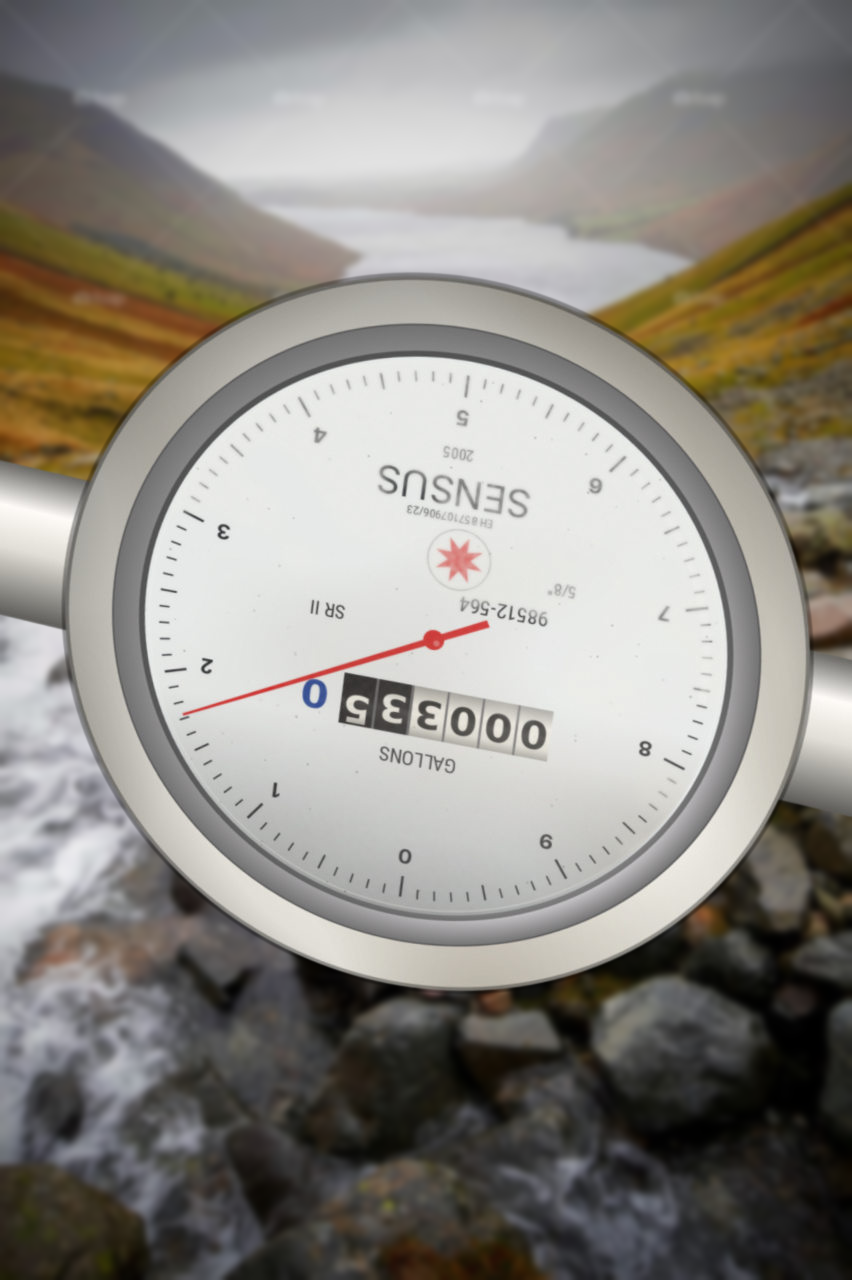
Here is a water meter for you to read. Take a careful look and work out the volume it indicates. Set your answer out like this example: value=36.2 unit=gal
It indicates value=3351.7 unit=gal
